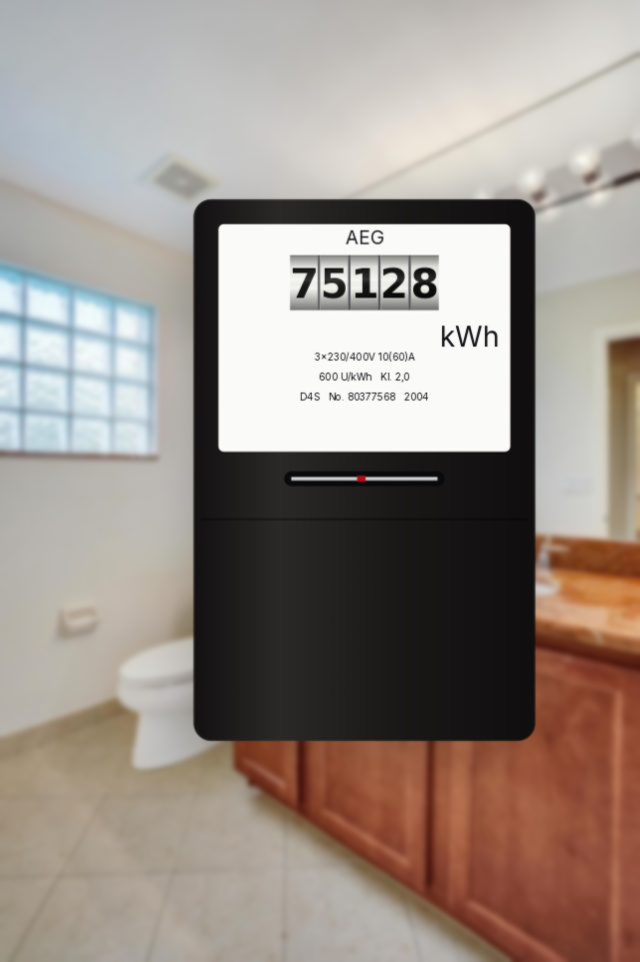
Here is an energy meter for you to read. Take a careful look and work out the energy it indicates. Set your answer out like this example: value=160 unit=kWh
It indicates value=75128 unit=kWh
